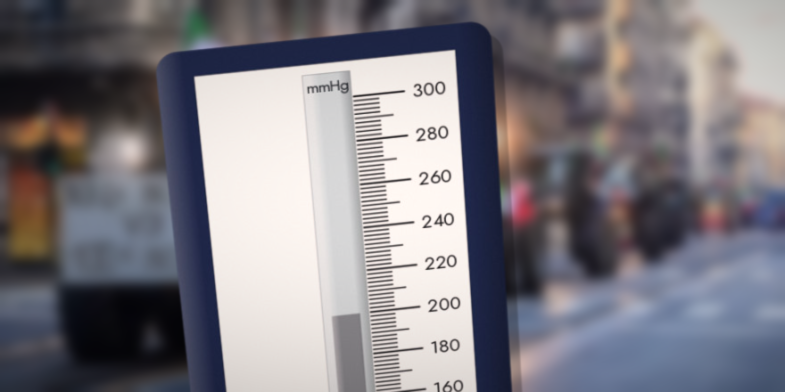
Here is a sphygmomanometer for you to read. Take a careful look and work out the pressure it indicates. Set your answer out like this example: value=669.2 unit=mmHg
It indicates value=200 unit=mmHg
